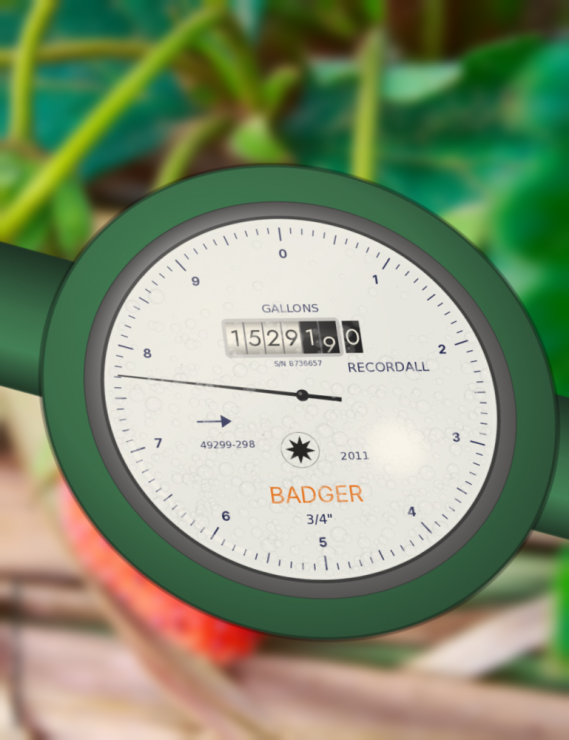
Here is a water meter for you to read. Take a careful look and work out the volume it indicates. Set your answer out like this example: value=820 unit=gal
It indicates value=1529187.7 unit=gal
